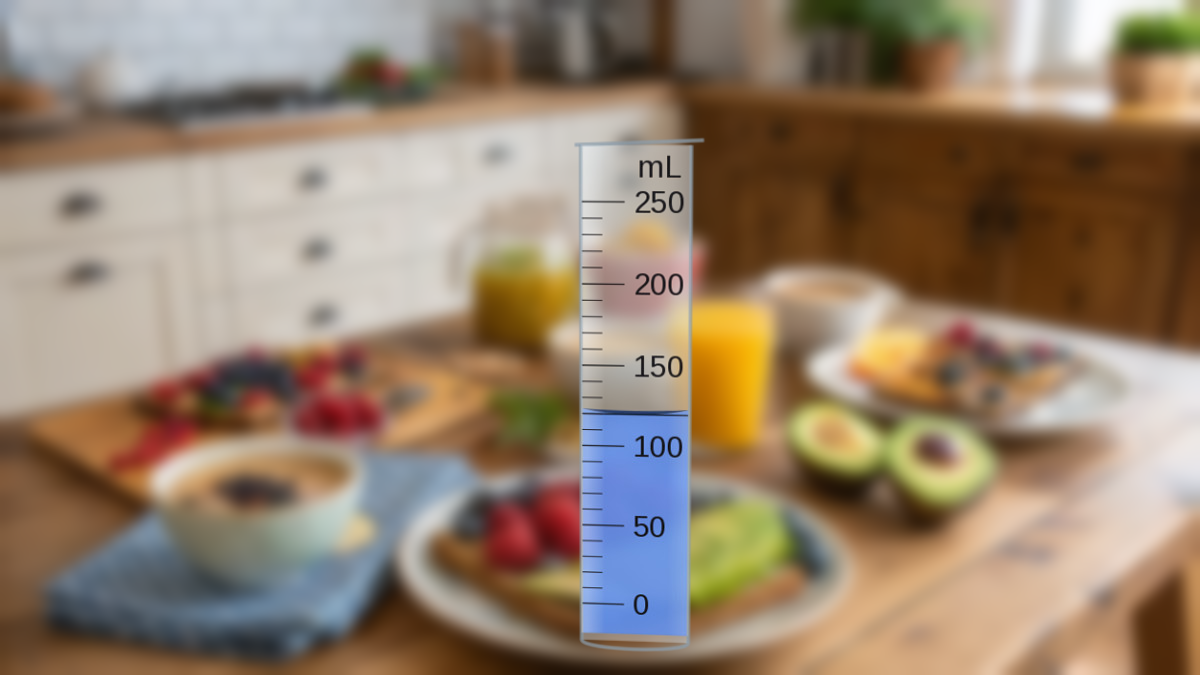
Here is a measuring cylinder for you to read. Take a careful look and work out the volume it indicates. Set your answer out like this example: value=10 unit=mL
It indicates value=120 unit=mL
